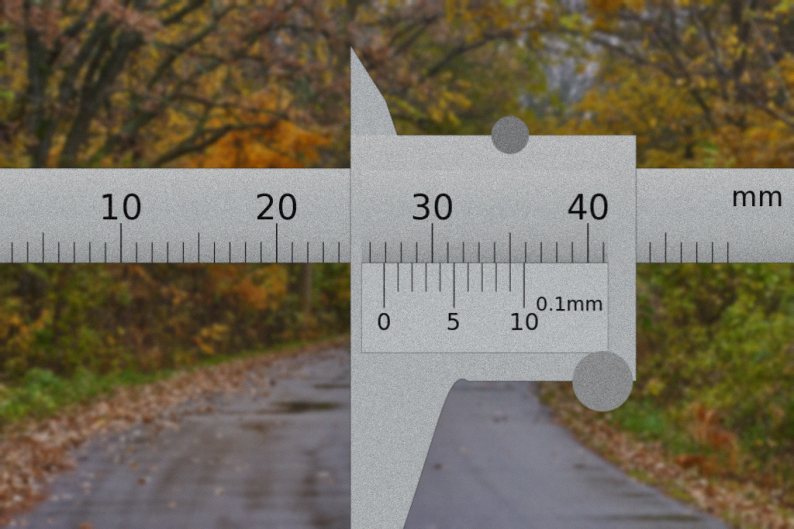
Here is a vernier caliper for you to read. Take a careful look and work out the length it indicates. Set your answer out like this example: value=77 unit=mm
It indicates value=26.9 unit=mm
